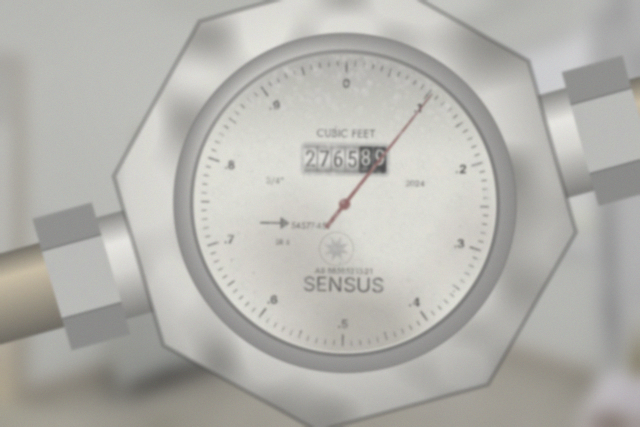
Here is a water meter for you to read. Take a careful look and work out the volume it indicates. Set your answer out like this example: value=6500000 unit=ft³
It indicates value=276589.10 unit=ft³
